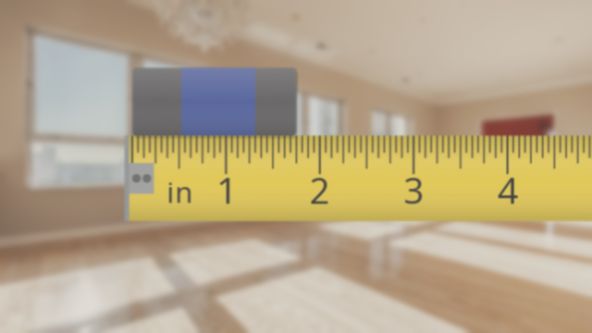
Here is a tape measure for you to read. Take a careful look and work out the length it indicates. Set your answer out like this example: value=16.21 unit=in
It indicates value=1.75 unit=in
